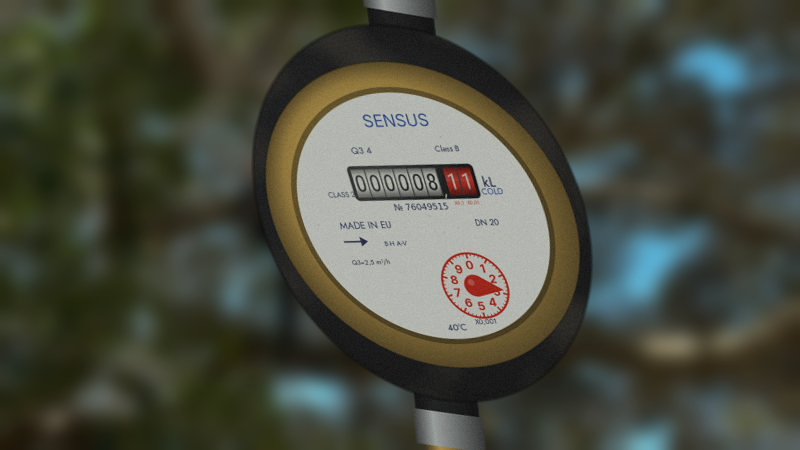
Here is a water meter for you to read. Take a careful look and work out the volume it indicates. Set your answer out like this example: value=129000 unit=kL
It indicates value=8.112 unit=kL
